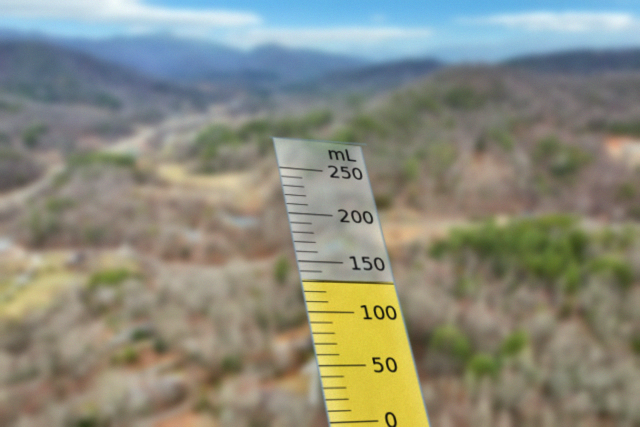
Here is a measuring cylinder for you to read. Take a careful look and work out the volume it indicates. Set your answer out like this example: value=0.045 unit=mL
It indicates value=130 unit=mL
